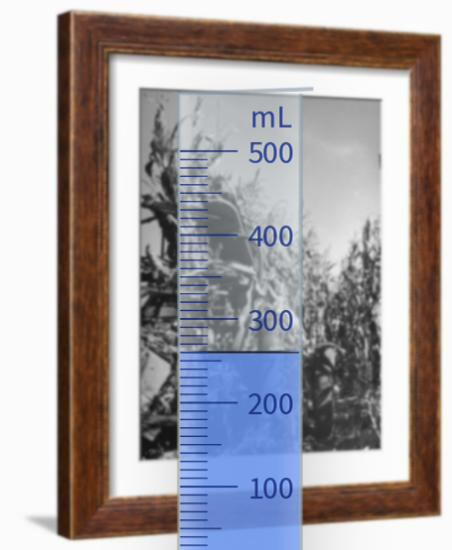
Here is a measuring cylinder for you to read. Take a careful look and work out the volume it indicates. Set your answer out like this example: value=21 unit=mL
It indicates value=260 unit=mL
